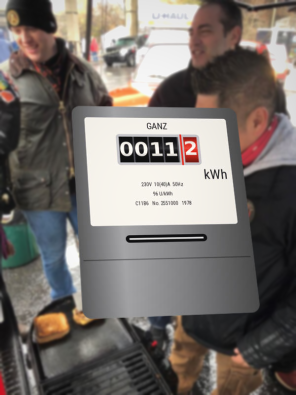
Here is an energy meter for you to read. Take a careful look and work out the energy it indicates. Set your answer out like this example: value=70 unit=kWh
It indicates value=11.2 unit=kWh
